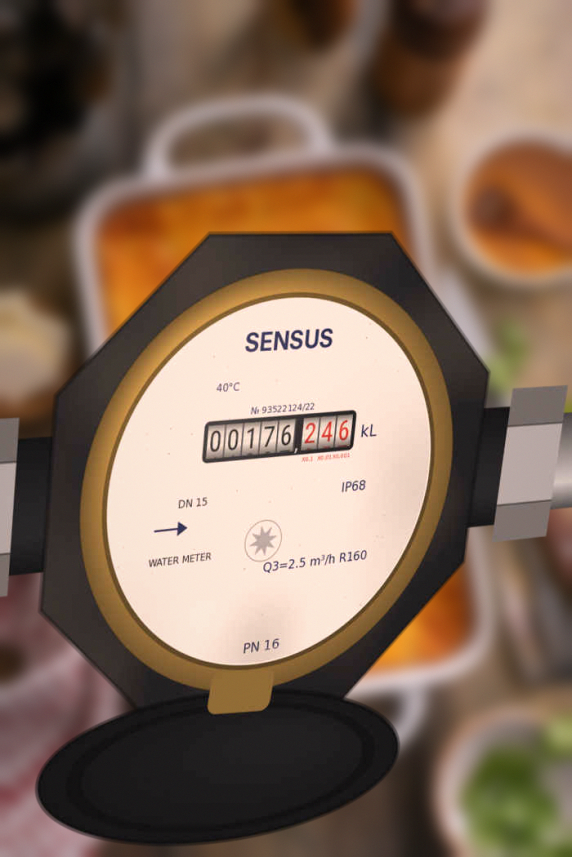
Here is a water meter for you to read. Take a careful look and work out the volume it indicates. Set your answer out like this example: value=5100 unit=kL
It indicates value=176.246 unit=kL
